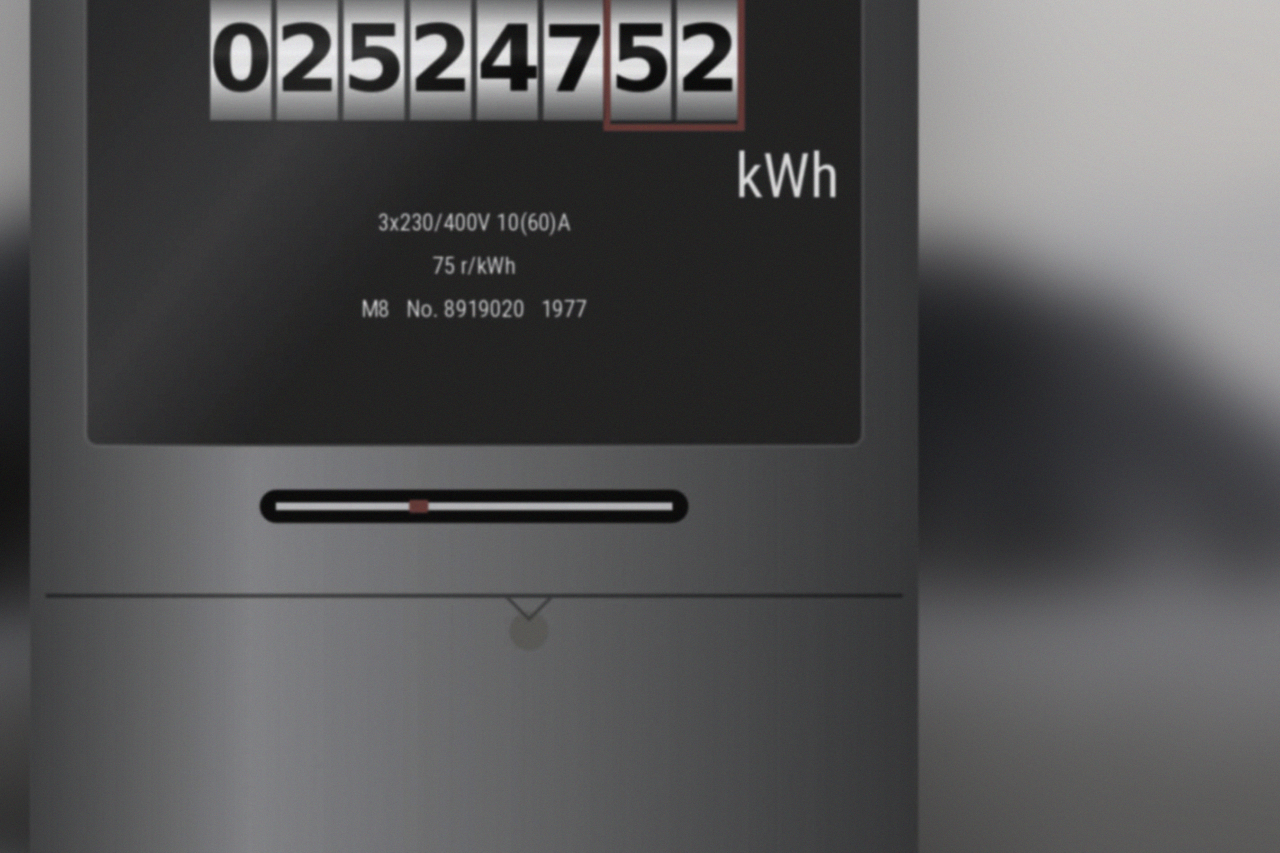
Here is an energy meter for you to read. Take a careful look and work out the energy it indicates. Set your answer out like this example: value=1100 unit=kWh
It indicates value=25247.52 unit=kWh
